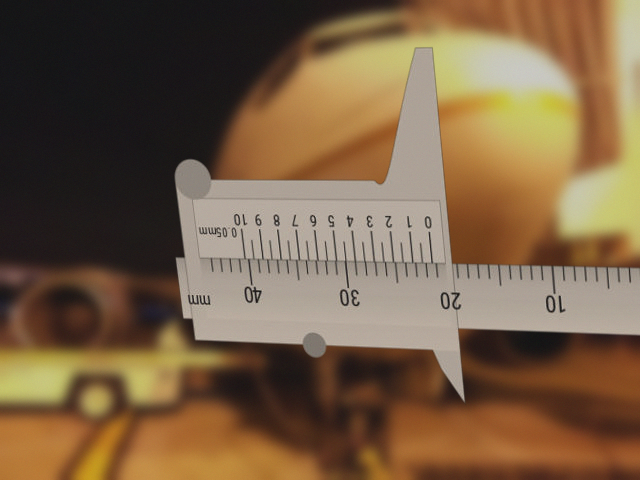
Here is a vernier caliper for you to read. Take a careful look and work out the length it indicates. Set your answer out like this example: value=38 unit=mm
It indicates value=21.4 unit=mm
